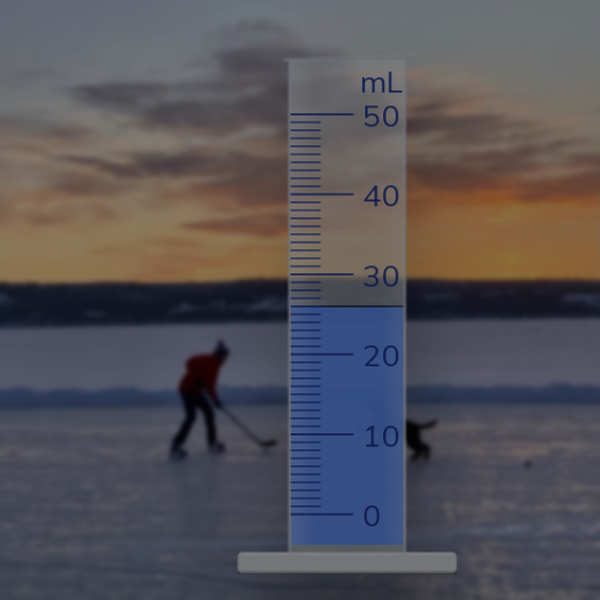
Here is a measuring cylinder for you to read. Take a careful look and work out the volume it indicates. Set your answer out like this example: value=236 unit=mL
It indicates value=26 unit=mL
